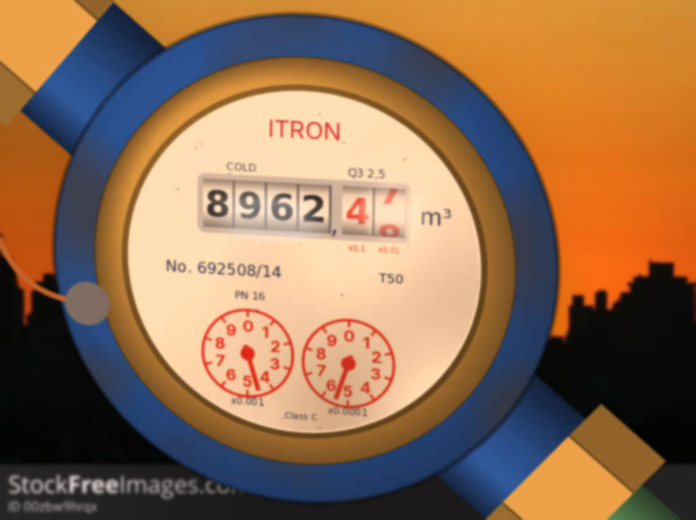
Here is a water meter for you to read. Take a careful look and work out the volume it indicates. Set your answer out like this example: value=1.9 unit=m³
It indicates value=8962.4745 unit=m³
